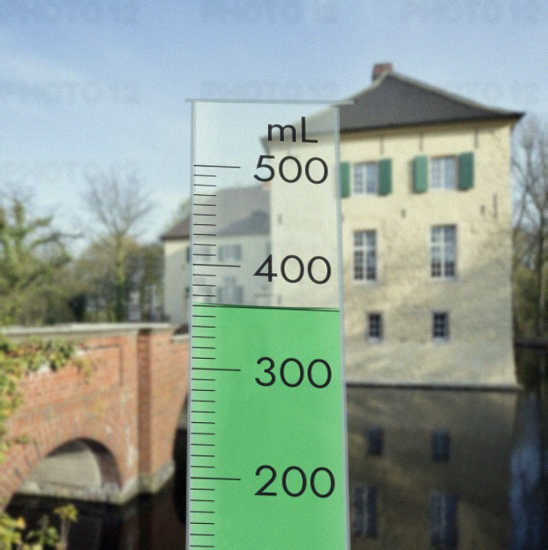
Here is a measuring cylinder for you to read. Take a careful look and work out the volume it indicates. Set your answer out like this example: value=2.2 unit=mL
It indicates value=360 unit=mL
